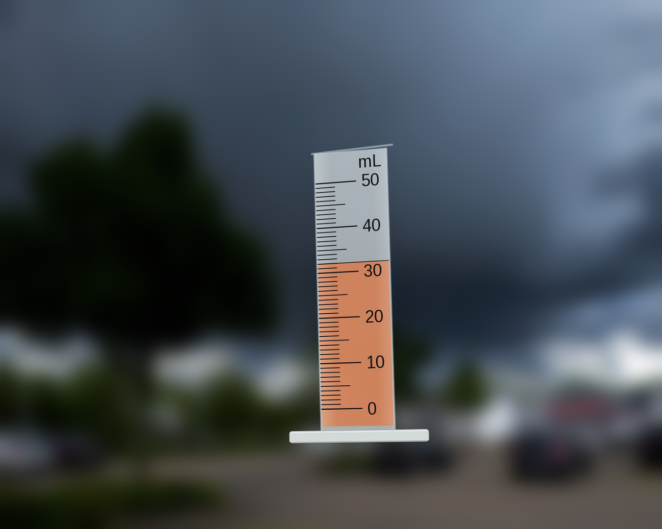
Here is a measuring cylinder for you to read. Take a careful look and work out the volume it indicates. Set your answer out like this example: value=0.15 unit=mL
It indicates value=32 unit=mL
